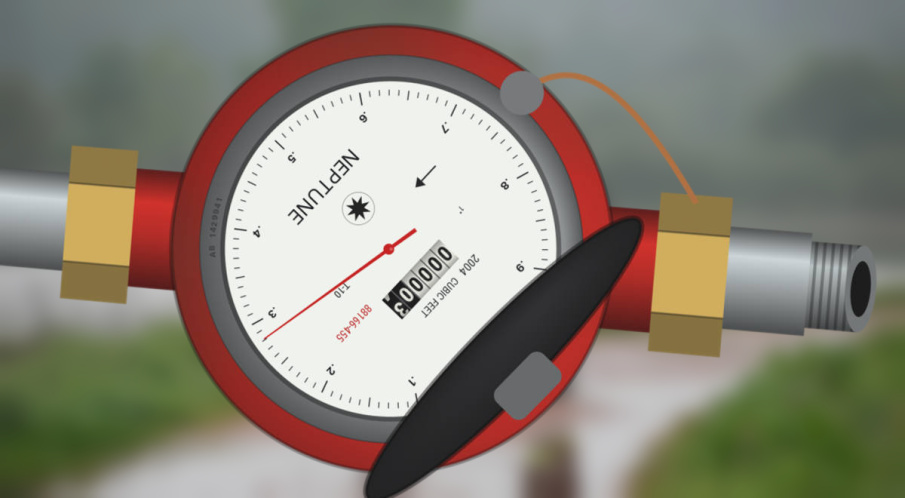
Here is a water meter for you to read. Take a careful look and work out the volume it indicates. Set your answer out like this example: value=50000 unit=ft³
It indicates value=3.28 unit=ft³
